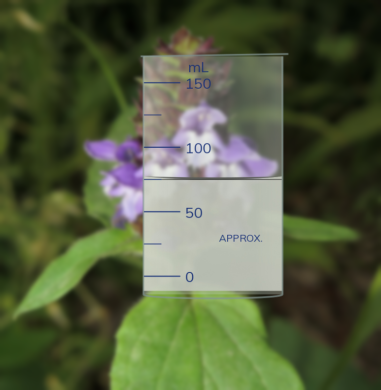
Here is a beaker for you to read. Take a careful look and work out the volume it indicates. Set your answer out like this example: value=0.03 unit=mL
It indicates value=75 unit=mL
